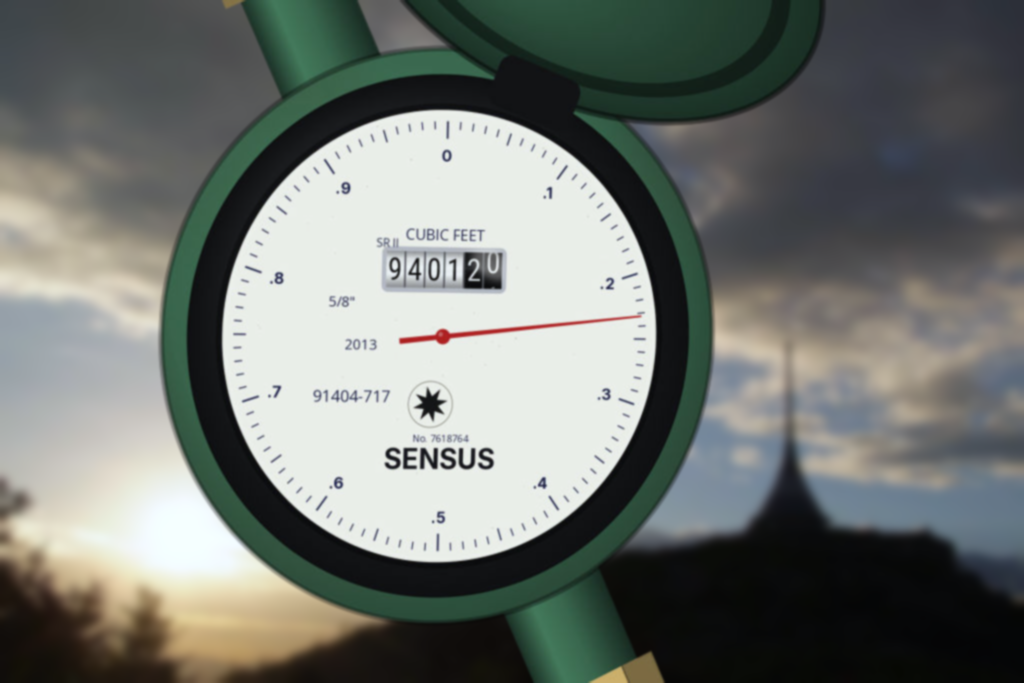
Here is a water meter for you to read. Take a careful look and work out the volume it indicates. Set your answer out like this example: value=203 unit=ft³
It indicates value=940120.23 unit=ft³
